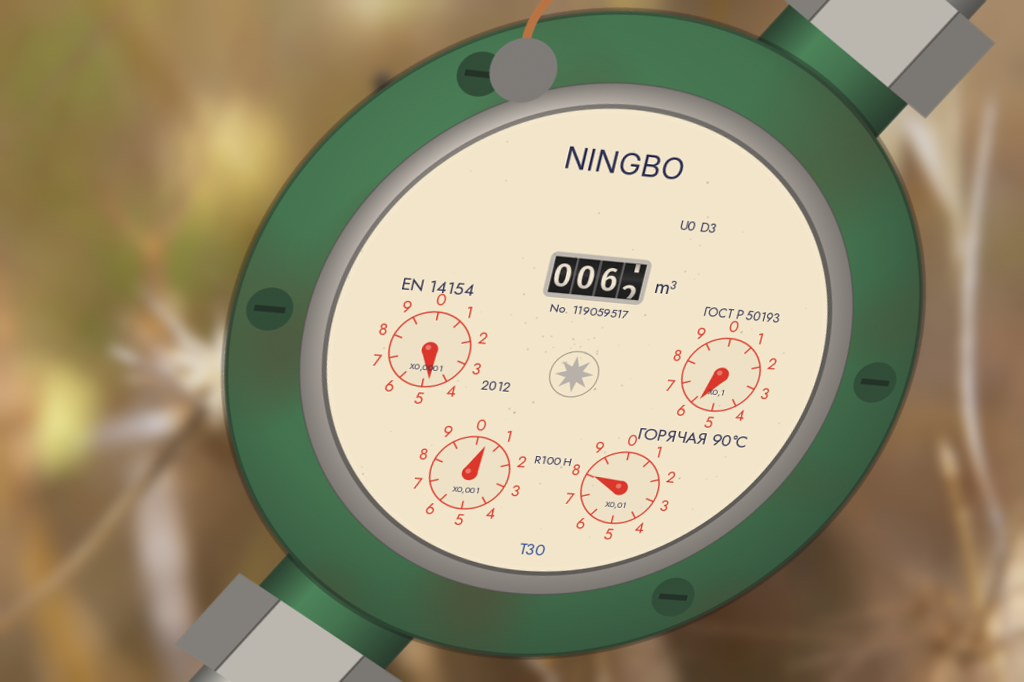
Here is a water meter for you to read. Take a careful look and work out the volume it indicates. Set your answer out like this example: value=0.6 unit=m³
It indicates value=61.5804 unit=m³
